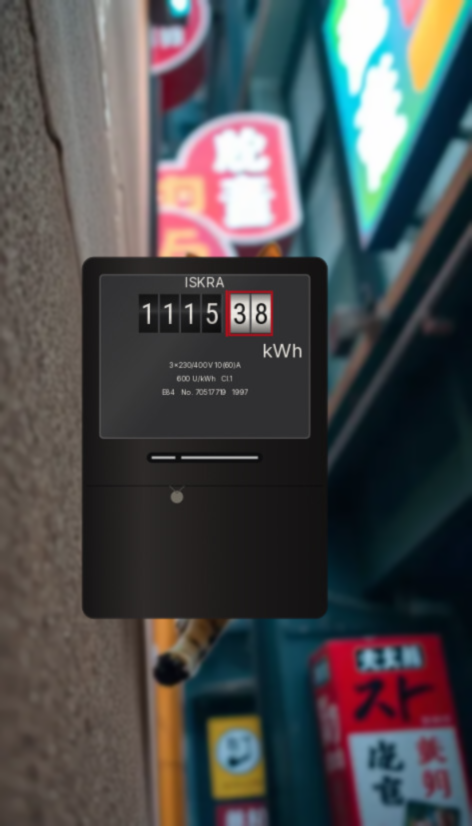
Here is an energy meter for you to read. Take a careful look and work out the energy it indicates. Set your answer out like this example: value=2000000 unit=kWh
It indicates value=1115.38 unit=kWh
